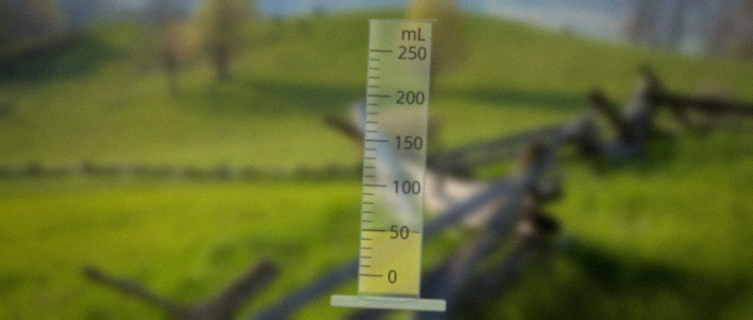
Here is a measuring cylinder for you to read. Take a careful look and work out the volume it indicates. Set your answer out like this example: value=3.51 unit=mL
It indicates value=50 unit=mL
